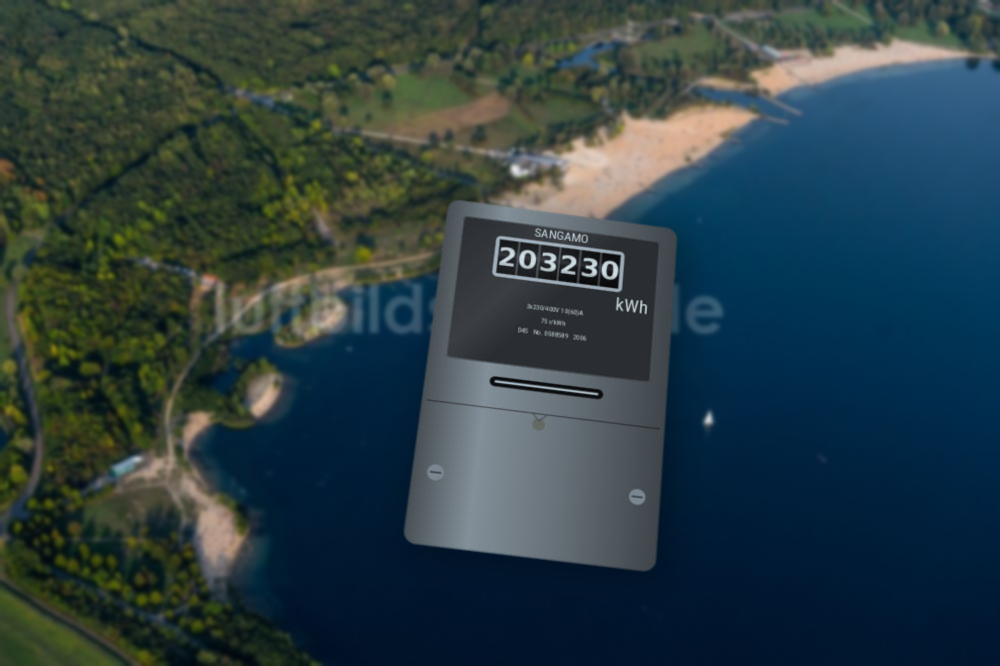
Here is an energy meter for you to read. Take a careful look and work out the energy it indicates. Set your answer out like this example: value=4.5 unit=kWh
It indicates value=203230 unit=kWh
